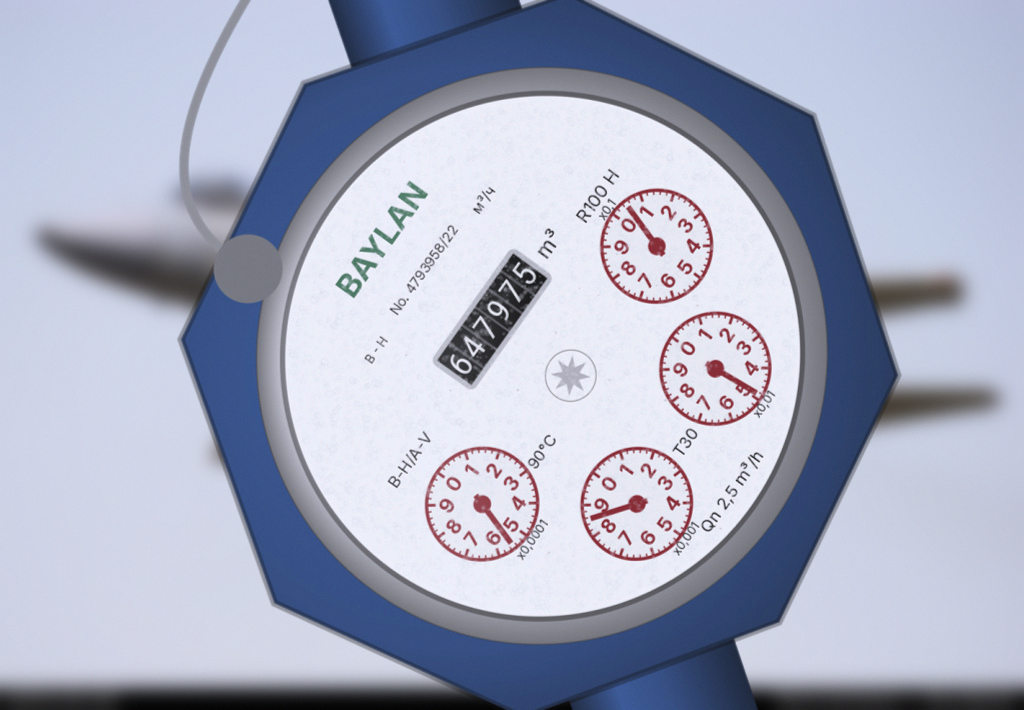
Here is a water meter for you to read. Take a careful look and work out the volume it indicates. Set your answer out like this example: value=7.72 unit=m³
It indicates value=647975.0485 unit=m³
